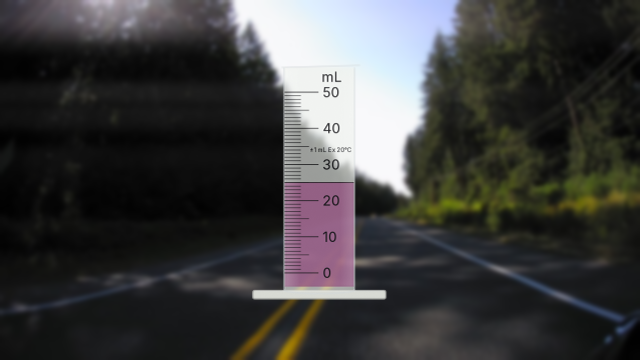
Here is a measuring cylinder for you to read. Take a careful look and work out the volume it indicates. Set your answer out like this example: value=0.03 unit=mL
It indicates value=25 unit=mL
